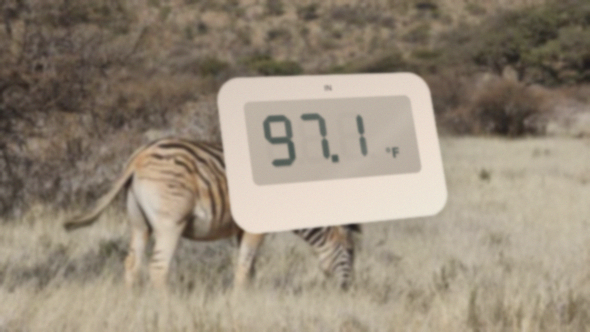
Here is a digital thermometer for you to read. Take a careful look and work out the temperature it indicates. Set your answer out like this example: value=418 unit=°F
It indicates value=97.1 unit=°F
